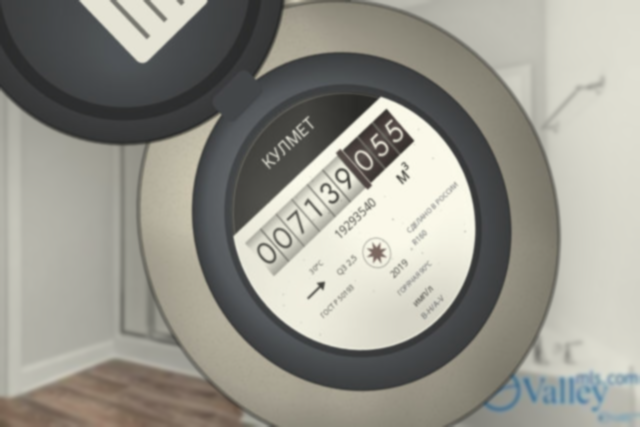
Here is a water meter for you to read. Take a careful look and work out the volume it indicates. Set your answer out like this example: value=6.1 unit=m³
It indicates value=7139.055 unit=m³
